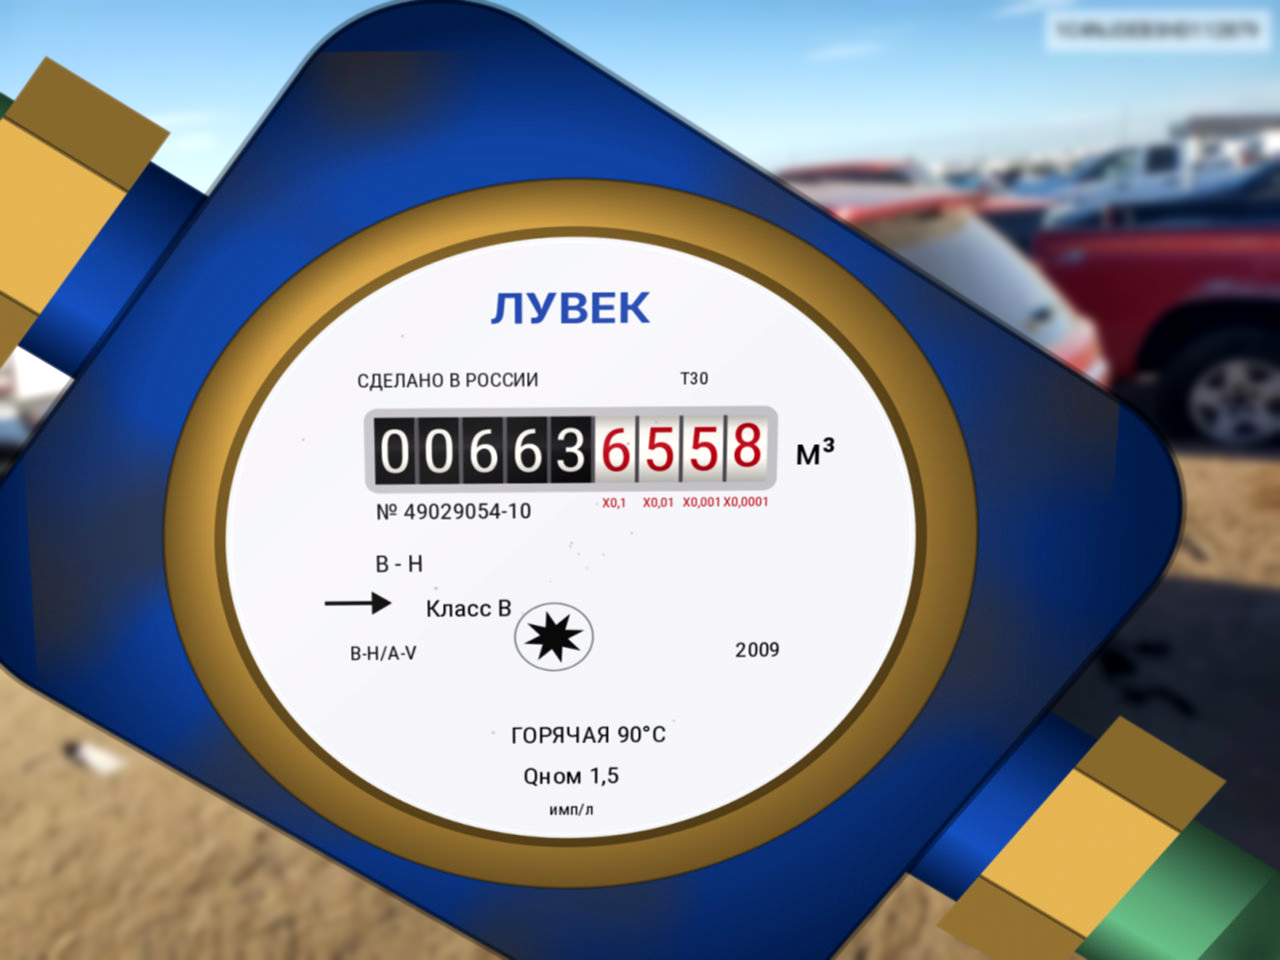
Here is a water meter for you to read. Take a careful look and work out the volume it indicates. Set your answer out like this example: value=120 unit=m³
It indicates value=663.6558 unit=m³
